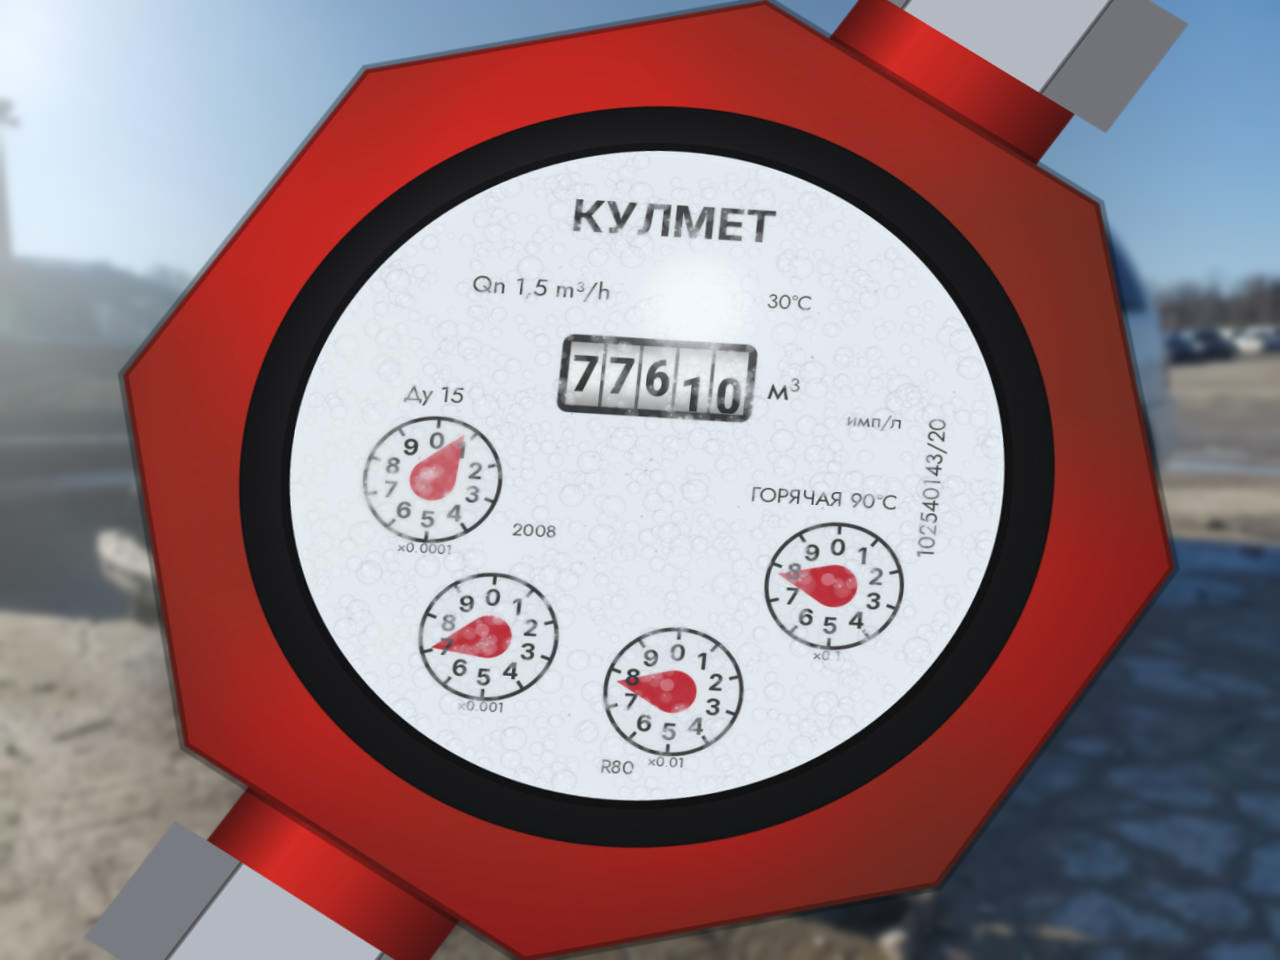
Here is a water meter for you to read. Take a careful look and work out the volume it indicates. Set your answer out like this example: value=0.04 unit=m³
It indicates value=77609.7770 unit=m³
